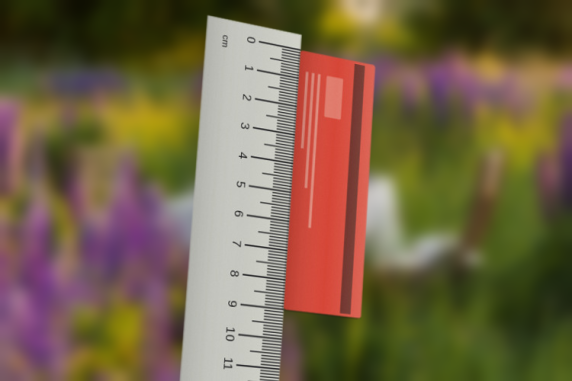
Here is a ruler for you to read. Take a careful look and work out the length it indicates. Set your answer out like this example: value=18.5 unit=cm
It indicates value=9 unit=cm
